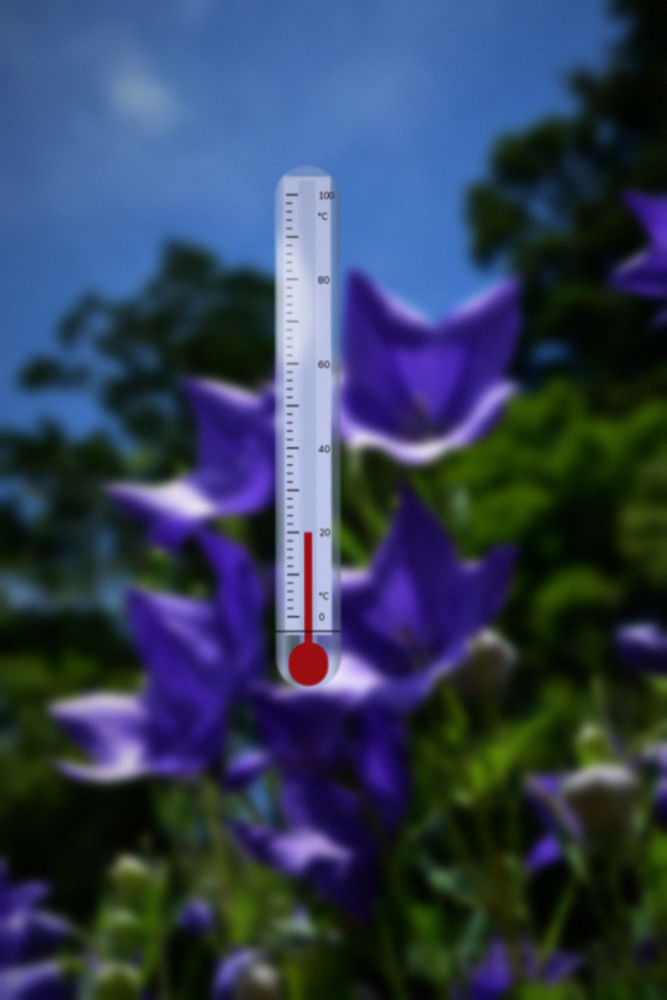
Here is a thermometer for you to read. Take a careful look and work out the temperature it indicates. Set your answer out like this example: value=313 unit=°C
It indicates value=20 unit=°C
